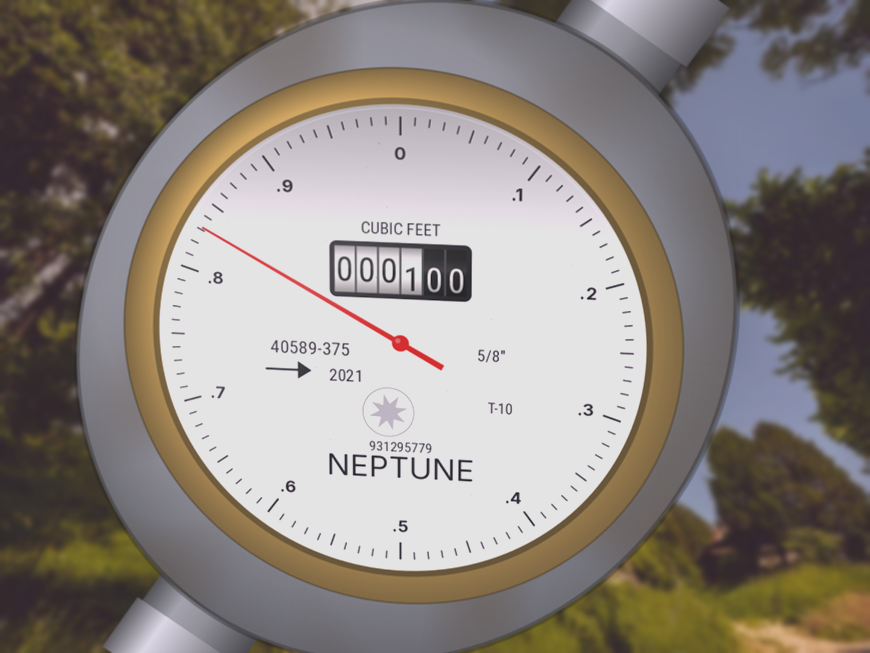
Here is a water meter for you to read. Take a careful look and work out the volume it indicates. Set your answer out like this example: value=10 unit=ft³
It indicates value=99.83 unit=ft³
